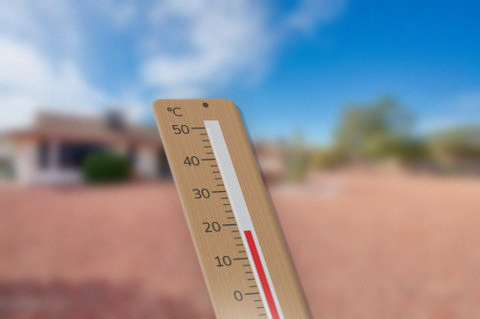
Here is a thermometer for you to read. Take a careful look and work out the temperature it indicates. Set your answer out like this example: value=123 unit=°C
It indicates value=18 unit=°C
